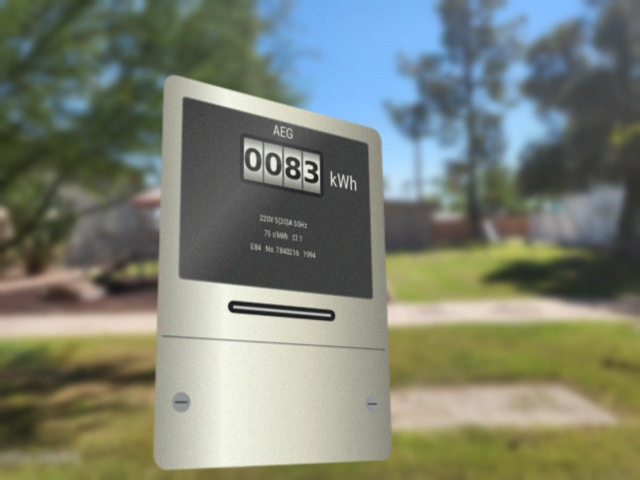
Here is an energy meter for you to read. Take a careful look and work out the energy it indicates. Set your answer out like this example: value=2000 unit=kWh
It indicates value=83 unit=kWh
